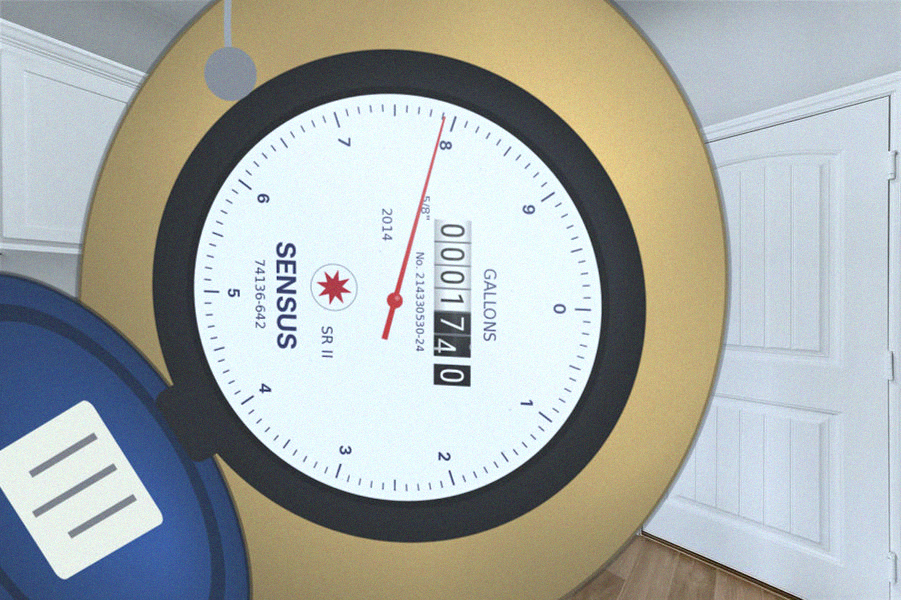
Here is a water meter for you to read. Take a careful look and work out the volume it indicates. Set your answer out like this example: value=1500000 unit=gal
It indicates value=1737.9 unit=gal
